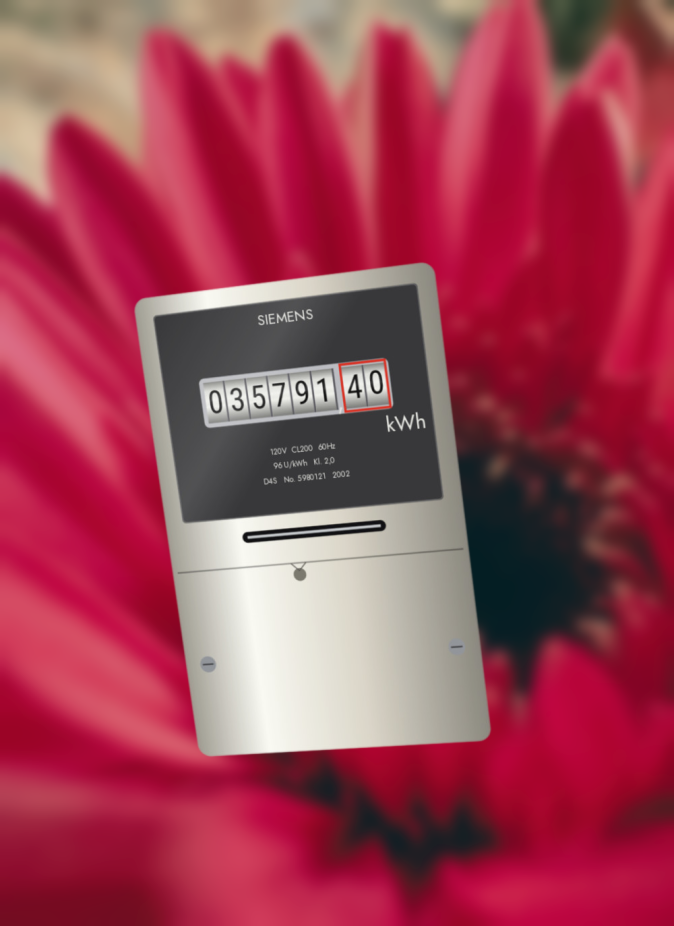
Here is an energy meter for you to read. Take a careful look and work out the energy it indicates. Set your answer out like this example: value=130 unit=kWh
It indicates value=35791.40 unit=kWh
